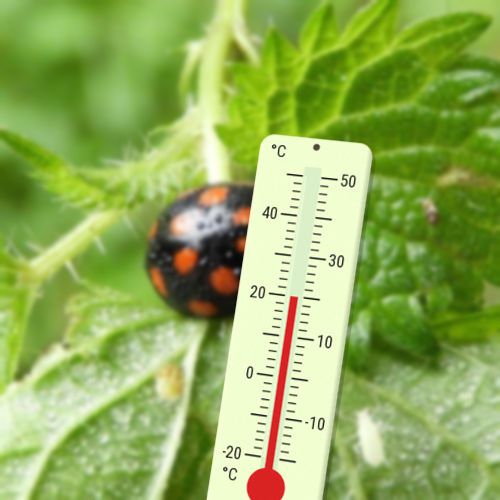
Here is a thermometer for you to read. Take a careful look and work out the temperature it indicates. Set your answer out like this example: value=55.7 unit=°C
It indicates value=20 unit=°C
